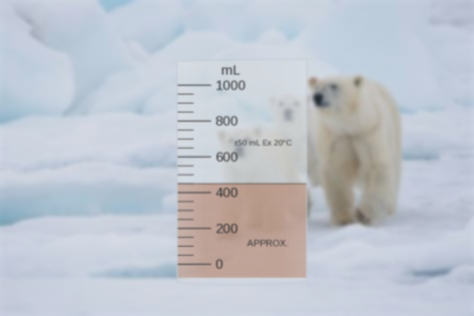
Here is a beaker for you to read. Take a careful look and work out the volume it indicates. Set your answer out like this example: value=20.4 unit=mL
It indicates value=450 unit=mL
